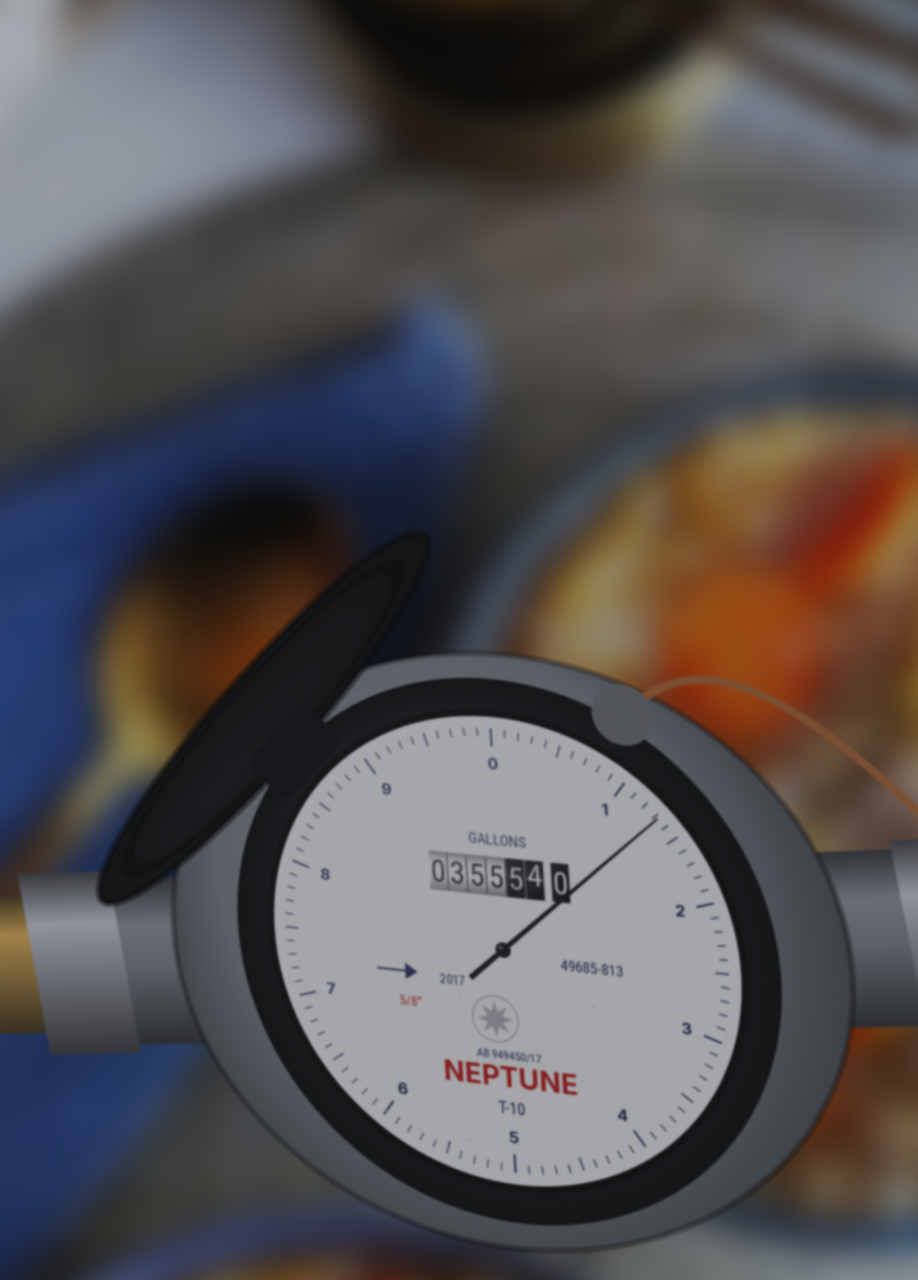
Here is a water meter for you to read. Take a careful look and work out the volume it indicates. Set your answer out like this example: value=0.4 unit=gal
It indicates value=355541.3 unit=gal
